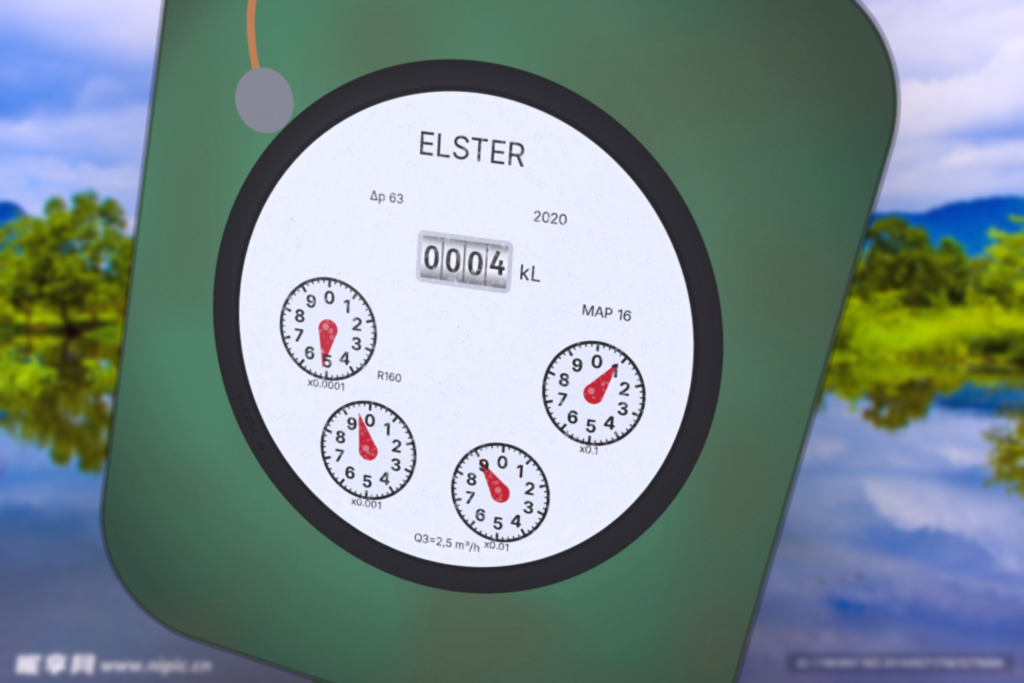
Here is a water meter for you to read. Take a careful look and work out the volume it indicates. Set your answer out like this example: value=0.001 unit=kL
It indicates value=4.0895 unit=kL
